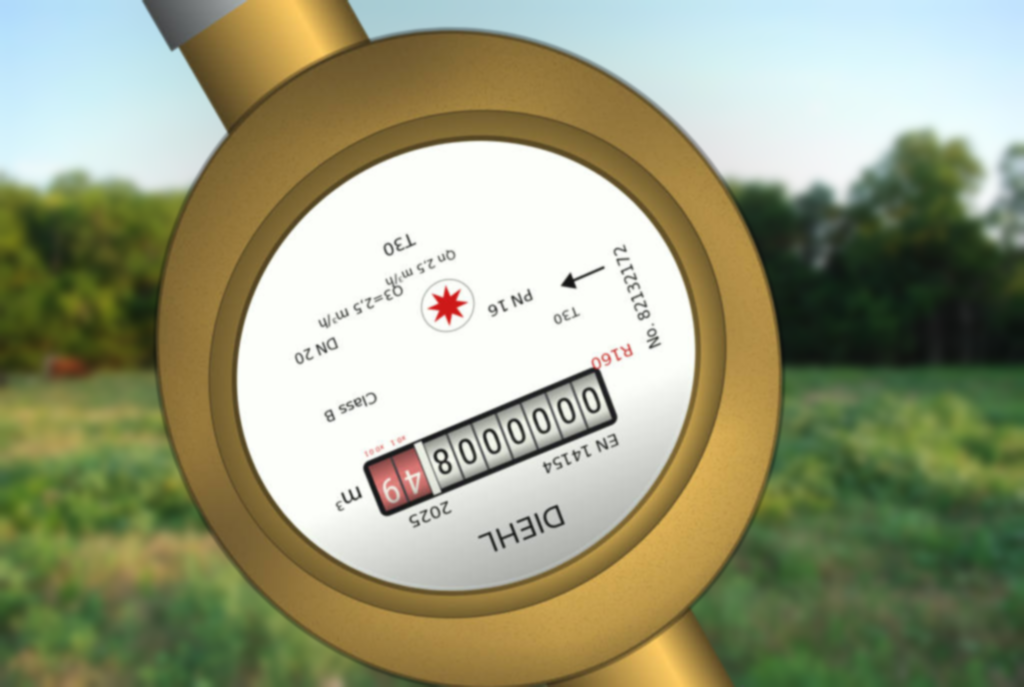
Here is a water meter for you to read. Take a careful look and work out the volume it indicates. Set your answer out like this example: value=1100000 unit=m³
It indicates value=8.49 unit=m³
